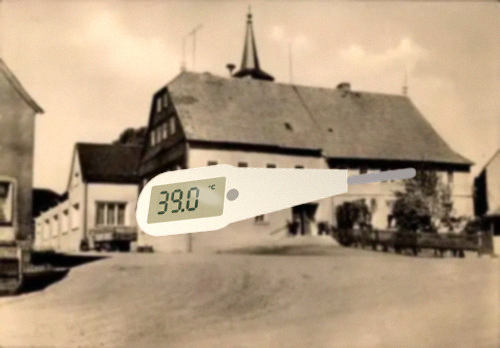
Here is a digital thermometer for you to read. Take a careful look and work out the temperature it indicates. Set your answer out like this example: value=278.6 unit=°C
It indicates value=39.0 unit=°C
